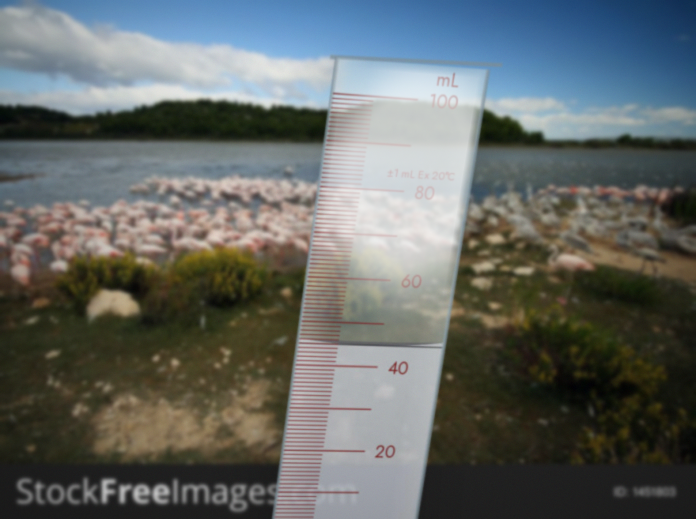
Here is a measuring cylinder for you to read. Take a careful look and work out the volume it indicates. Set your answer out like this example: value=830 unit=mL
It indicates value=45 unit=mL
